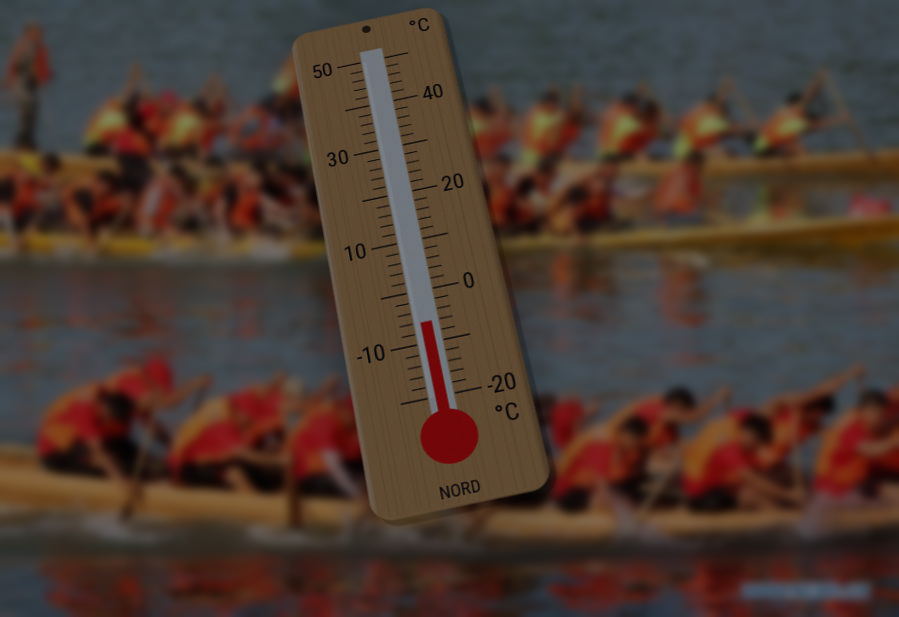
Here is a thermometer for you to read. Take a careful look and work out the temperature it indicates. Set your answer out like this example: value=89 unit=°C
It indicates value=-6 unit=°C
